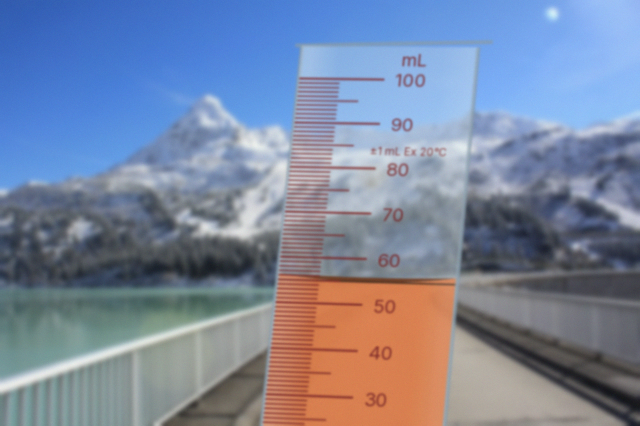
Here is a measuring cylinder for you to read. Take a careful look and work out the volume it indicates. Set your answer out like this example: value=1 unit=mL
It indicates value=55 unit=mL
